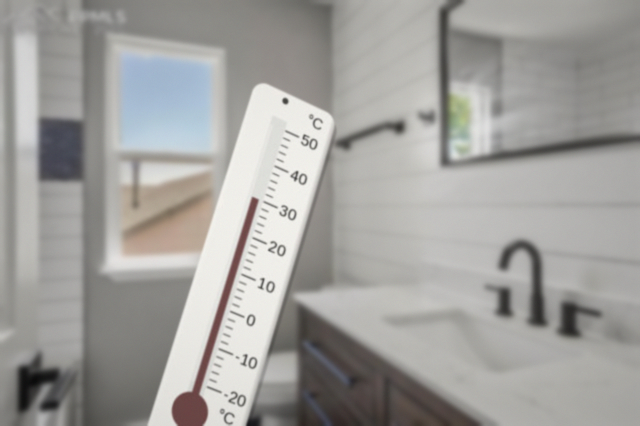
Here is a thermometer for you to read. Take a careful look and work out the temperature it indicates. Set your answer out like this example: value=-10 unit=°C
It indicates value=30 unit=°C
